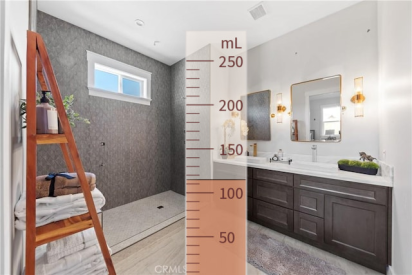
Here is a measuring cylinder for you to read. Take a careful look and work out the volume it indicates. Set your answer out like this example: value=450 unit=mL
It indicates value=115 unit=mL
